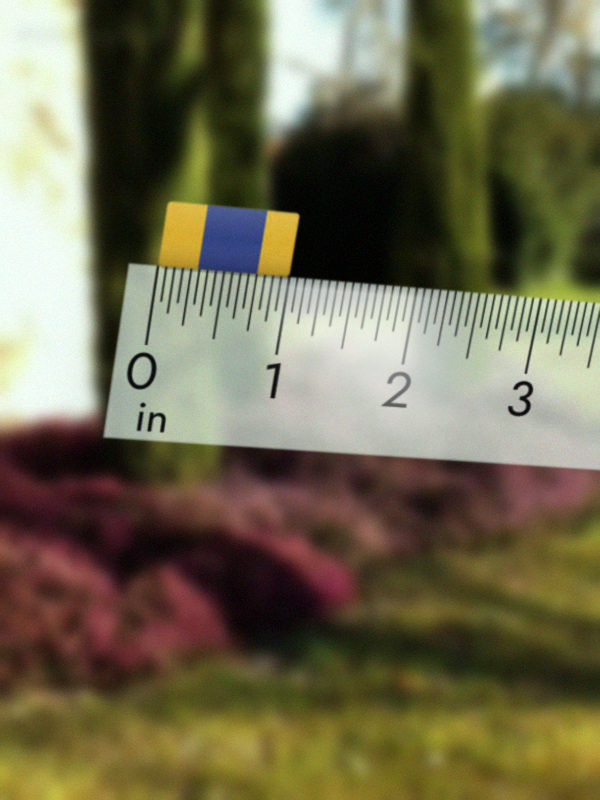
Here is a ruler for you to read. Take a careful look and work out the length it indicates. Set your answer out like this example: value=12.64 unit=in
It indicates value=1 unit=in
